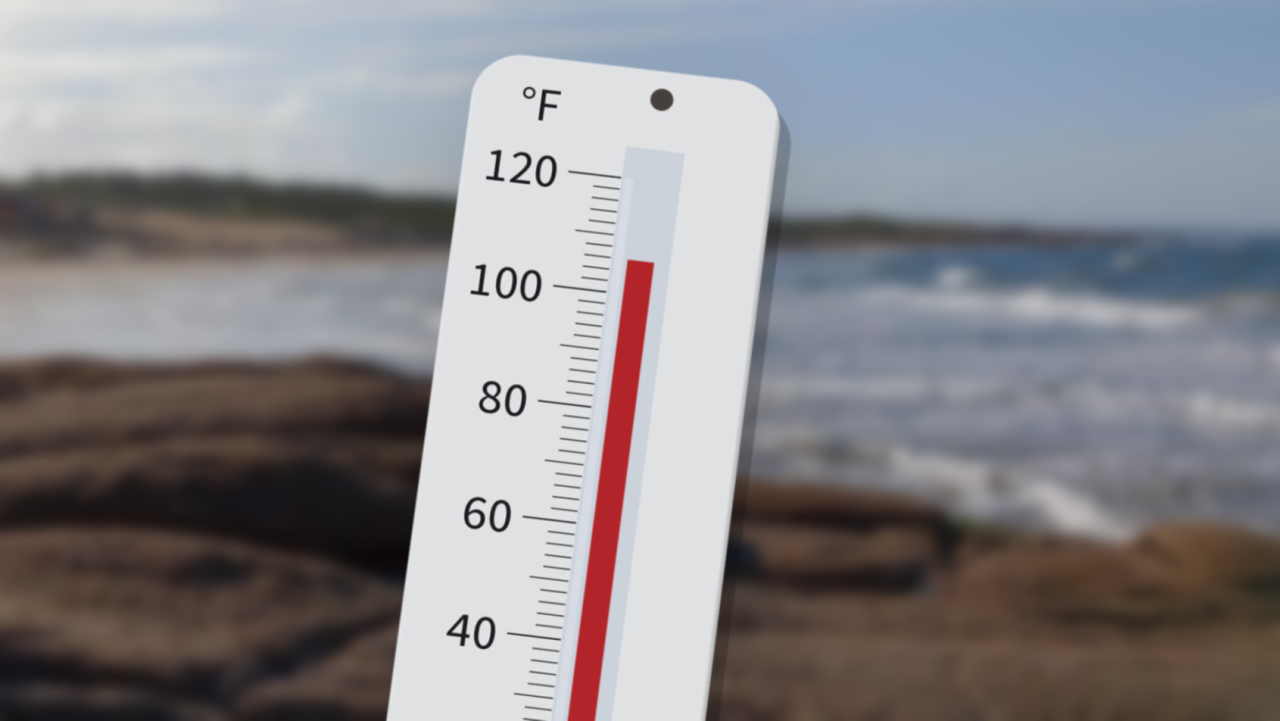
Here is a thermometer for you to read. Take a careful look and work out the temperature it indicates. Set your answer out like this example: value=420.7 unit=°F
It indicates value=106 unit=°F
